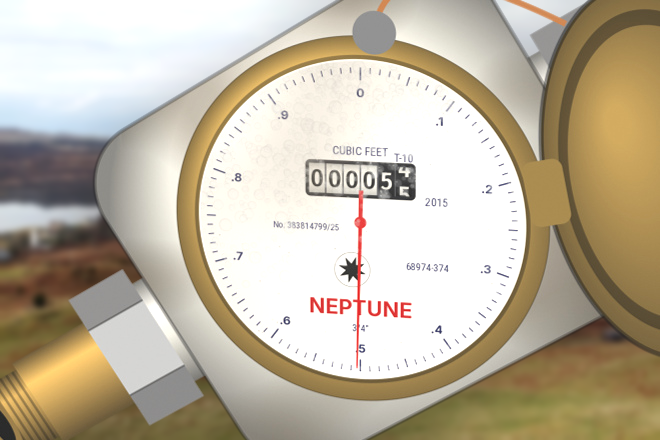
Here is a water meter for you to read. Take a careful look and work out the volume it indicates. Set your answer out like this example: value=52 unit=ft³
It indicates value=54.50 unit=ft³
